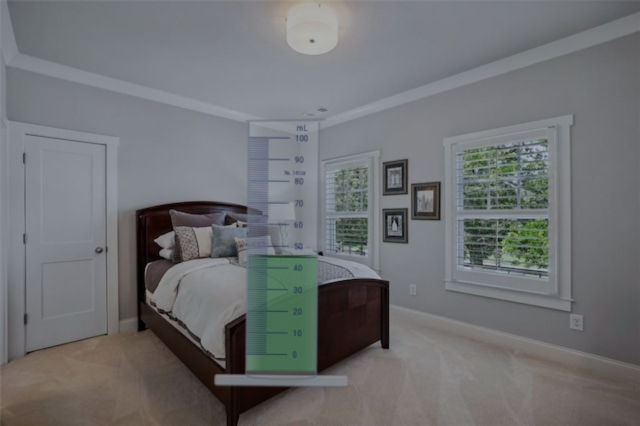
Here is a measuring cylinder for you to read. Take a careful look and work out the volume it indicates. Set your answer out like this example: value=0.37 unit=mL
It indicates value=45 unit=mL
